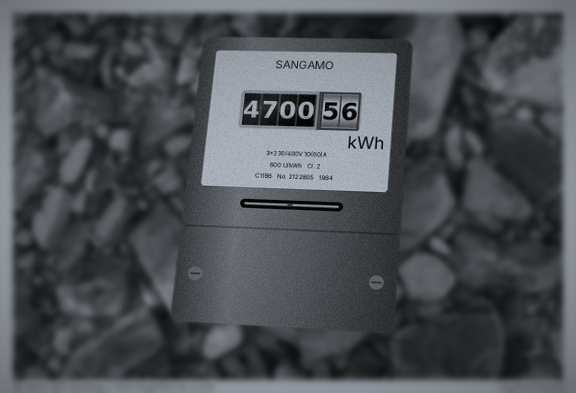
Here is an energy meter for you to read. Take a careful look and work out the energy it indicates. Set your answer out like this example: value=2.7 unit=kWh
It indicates value=4700.56 unit=kWh
